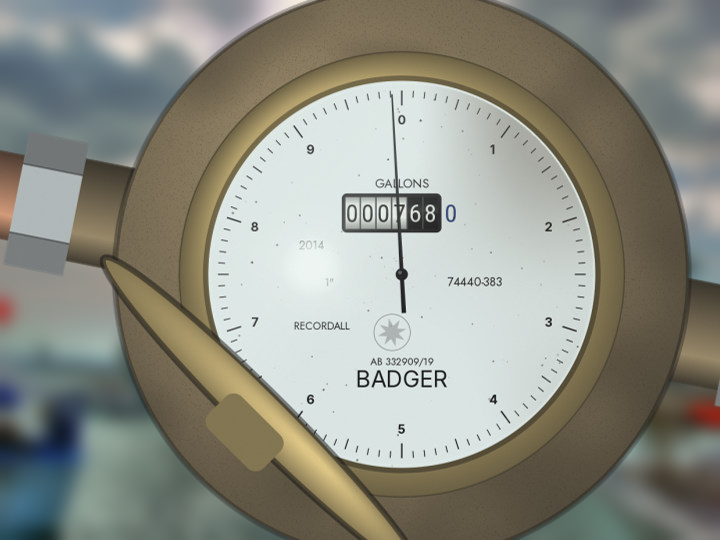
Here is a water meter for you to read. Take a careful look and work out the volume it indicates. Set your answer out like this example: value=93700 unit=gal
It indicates value=7679.9 unit=gal
